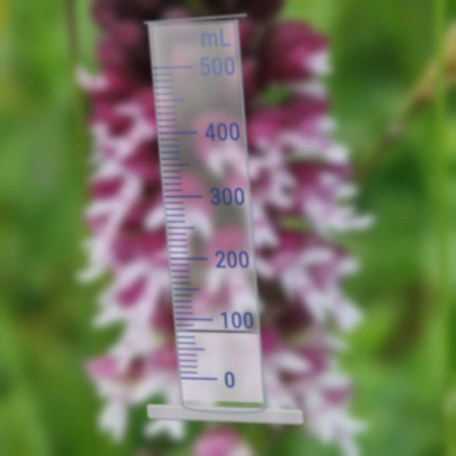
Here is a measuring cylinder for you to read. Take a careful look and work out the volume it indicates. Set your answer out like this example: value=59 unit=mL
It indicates value=80 unit=mL
